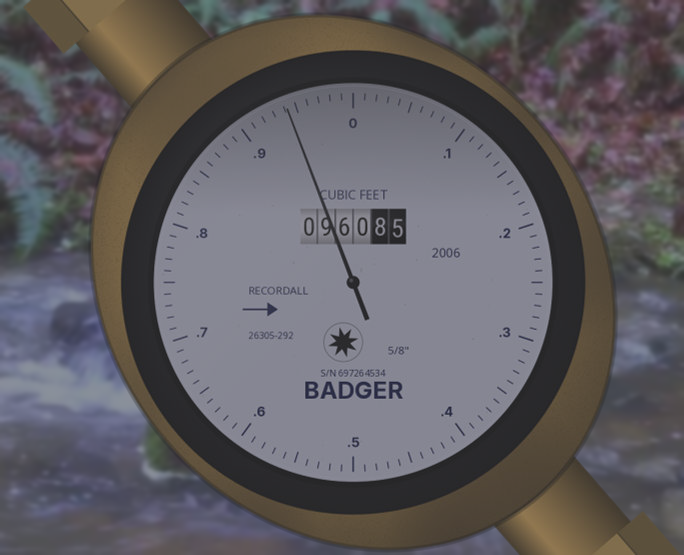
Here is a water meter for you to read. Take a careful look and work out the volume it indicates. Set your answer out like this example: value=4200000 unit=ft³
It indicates value=96084.94 unit=ft³
